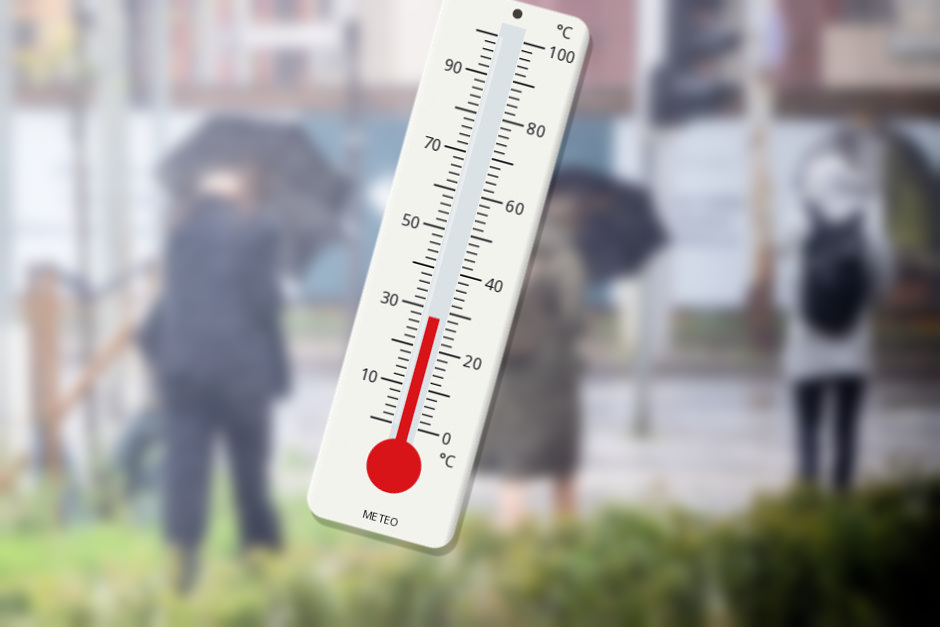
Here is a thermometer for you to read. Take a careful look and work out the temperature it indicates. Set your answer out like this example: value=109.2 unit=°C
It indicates value=28 unit=°C
